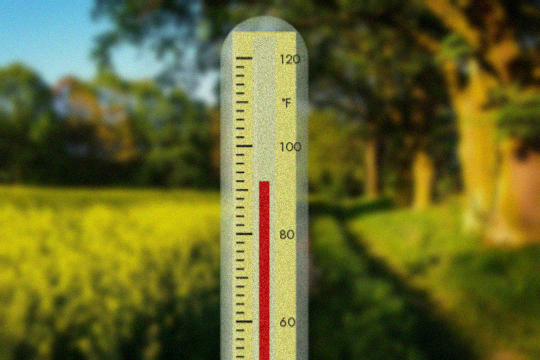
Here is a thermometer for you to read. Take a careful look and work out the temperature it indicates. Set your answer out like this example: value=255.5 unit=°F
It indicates value=92 unit=°F
